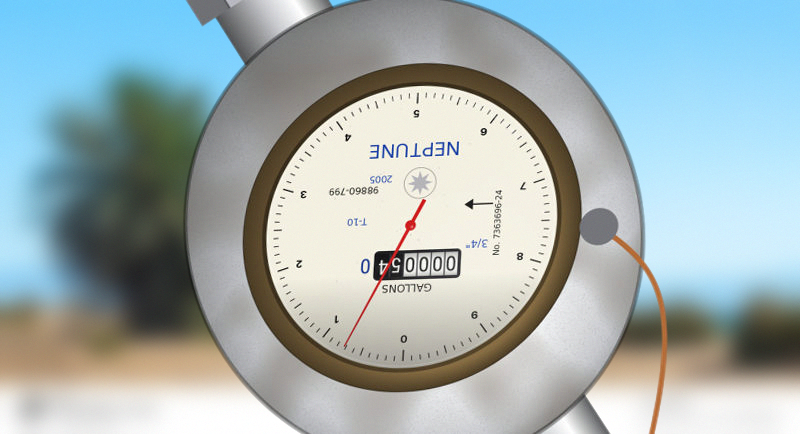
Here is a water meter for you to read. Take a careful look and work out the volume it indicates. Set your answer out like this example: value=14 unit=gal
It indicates value=540.7 unit=gal
